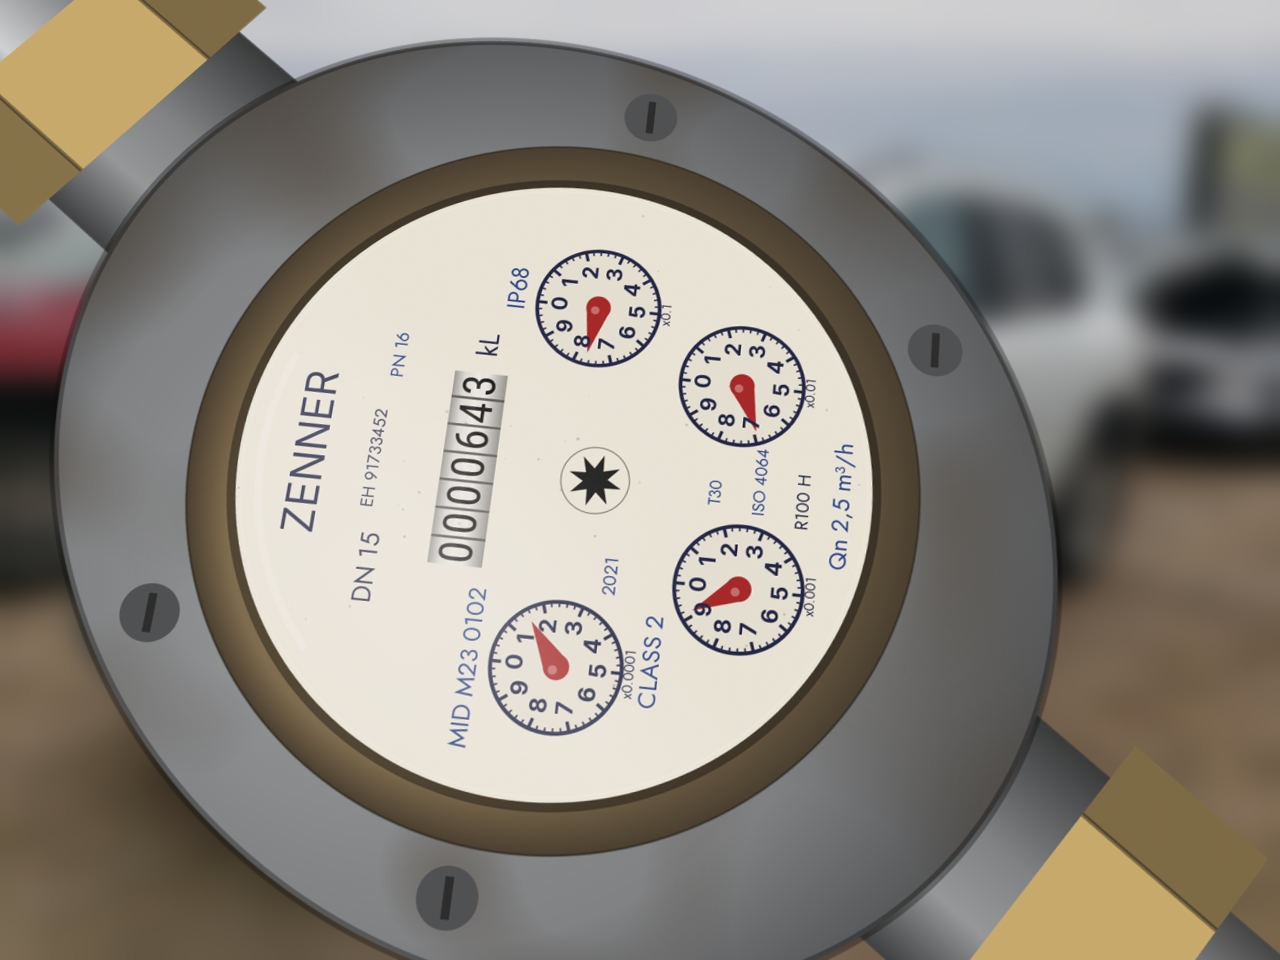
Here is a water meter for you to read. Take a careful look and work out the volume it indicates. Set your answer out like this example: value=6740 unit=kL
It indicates value=643.7691 unit=kL
